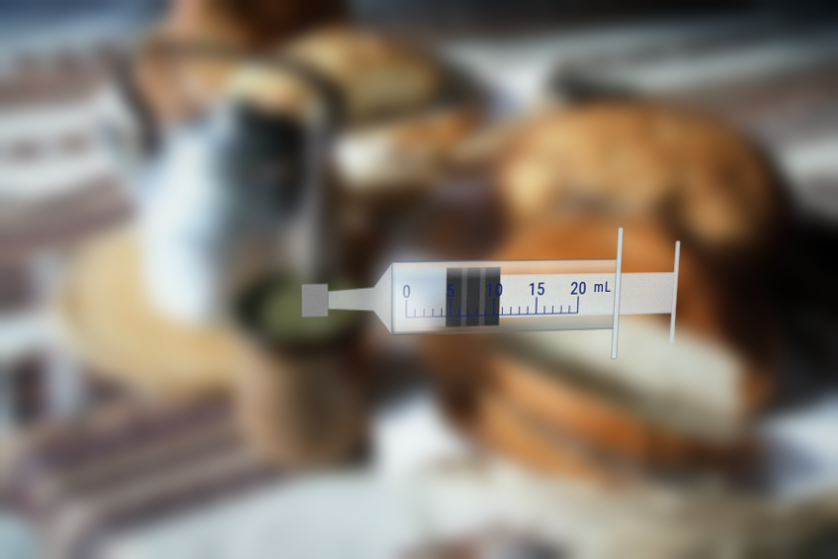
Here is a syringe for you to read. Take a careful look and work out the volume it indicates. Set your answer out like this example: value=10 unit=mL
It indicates value=4.5 unit=mL
